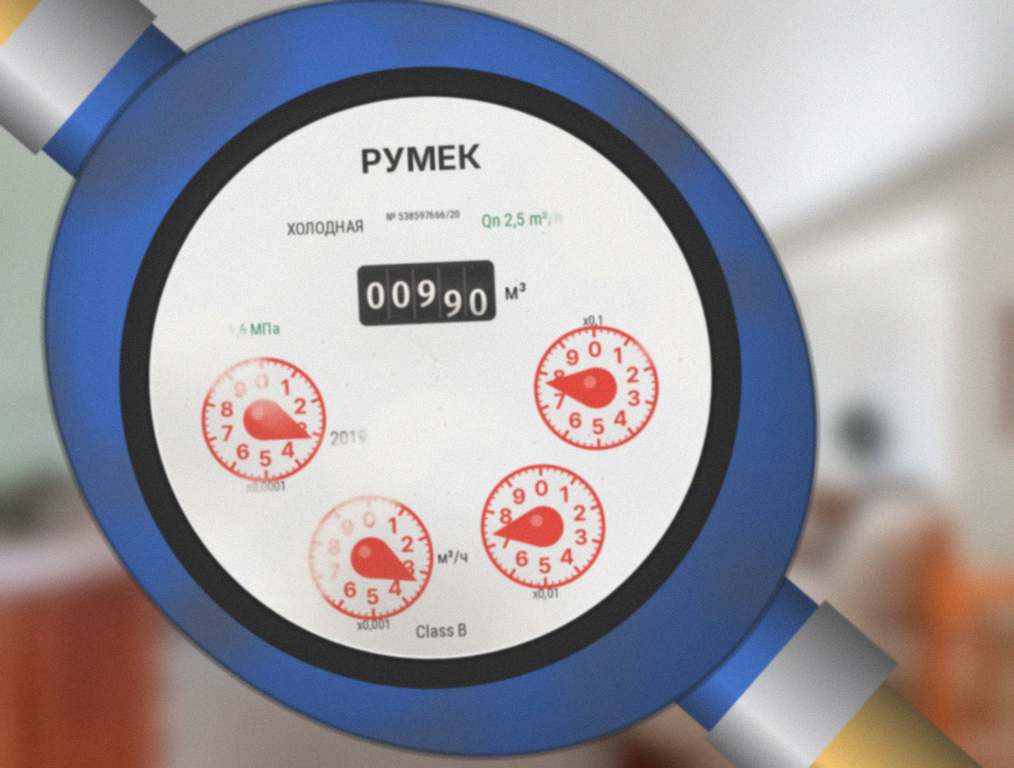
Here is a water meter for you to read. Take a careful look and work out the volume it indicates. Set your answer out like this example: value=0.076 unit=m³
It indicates value=989.7733 unit=m³
